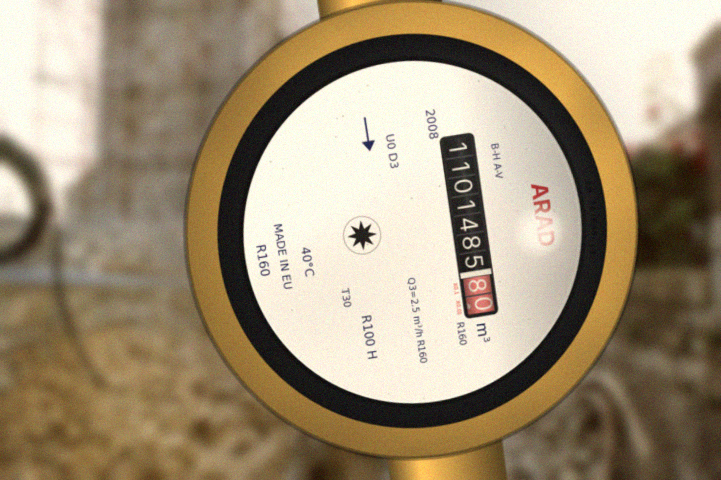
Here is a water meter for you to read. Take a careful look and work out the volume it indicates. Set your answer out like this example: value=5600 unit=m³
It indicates value=1101485.80 unit=m³
